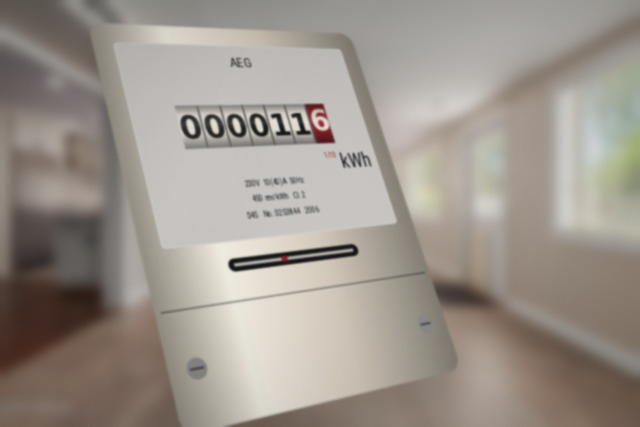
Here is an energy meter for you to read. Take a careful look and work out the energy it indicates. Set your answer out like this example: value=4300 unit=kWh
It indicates value=11.6 unit=kWh
